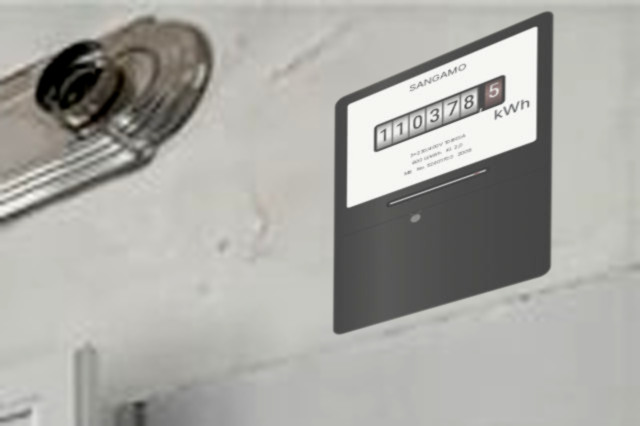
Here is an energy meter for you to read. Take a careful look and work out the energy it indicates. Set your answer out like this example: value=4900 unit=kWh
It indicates value=110378.5 unit=kWh
